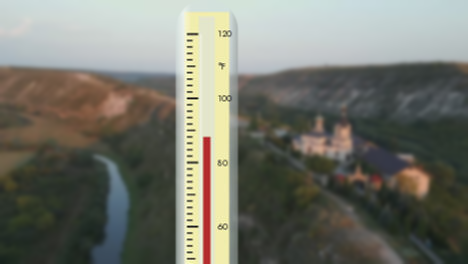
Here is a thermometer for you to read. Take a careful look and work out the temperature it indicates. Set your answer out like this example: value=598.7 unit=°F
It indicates value=88 unit=°F
